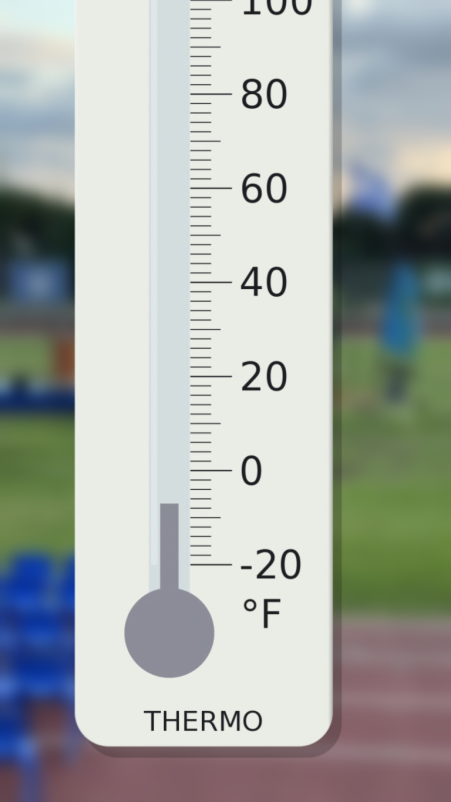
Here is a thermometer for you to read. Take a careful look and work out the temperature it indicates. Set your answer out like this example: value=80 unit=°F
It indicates value=-7 unit=°F
